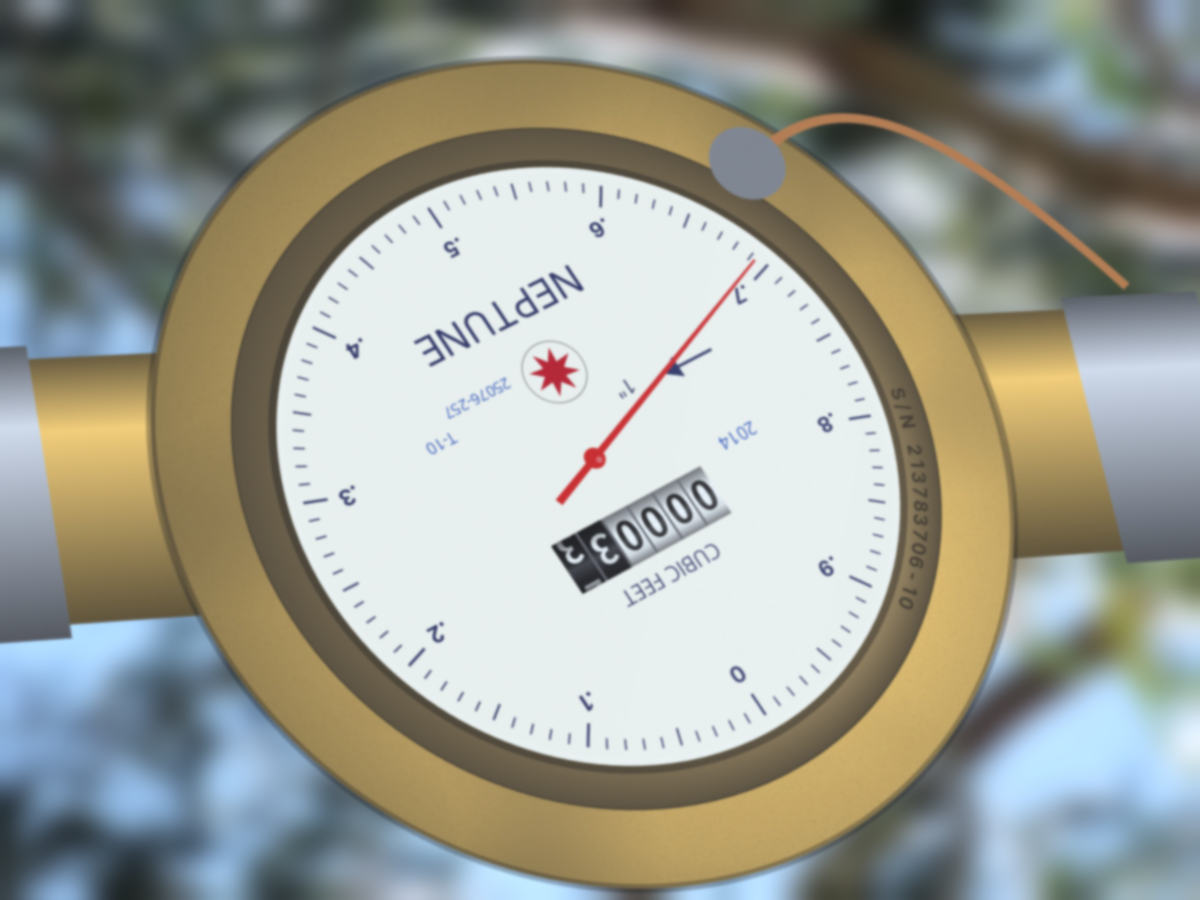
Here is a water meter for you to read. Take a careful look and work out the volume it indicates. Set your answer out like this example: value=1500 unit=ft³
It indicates value=32.69 unit=ft³
